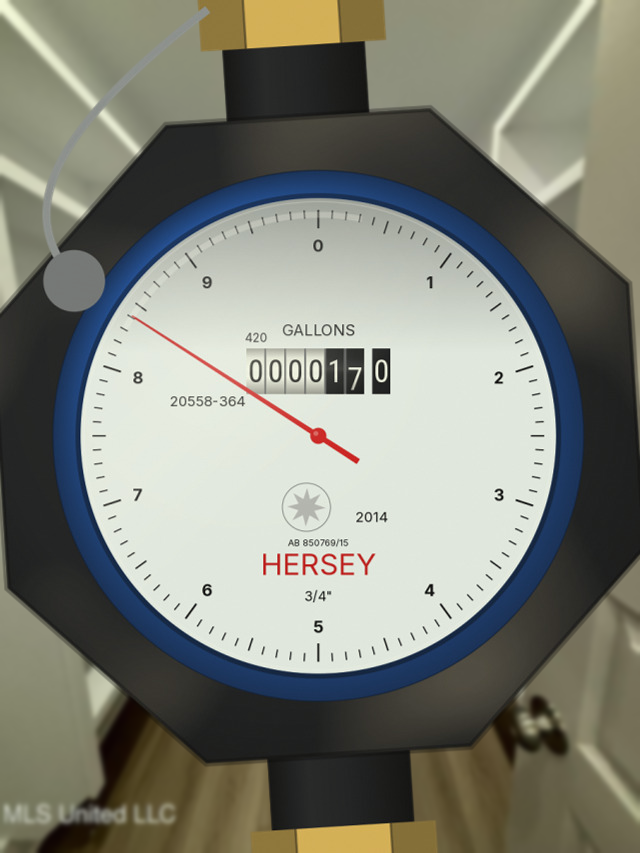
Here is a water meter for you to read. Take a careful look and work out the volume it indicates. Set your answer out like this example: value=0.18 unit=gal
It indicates value=168.4 unit=gal
